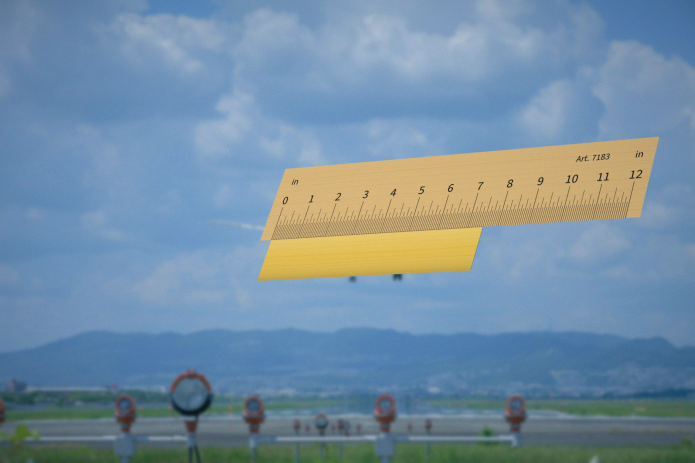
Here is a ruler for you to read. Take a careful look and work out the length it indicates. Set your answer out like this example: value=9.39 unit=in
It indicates value=7.5 unit=in
